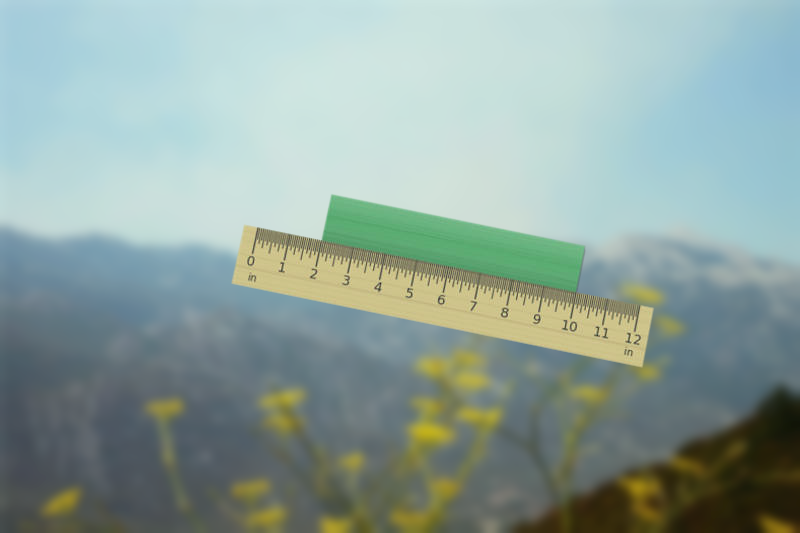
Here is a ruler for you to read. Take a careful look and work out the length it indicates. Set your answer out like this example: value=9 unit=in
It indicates value=8 unit=in
